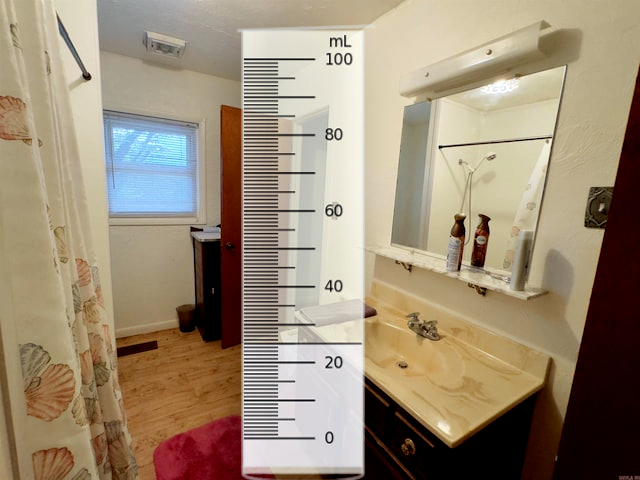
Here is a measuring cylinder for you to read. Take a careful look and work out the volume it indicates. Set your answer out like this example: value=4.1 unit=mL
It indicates value=25 unit=mL
